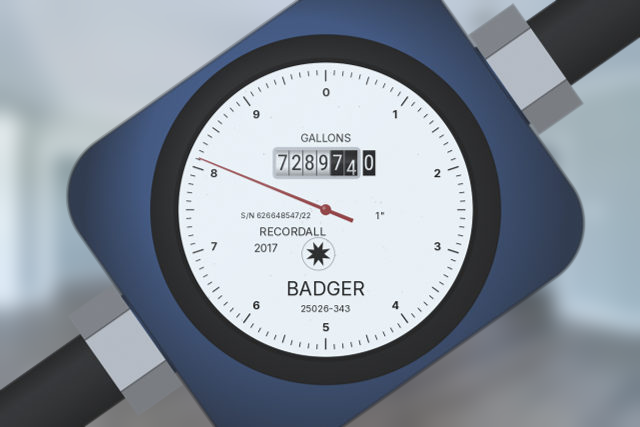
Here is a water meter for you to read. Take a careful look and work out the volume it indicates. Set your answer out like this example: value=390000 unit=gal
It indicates value=7289738.1 unit=gal
